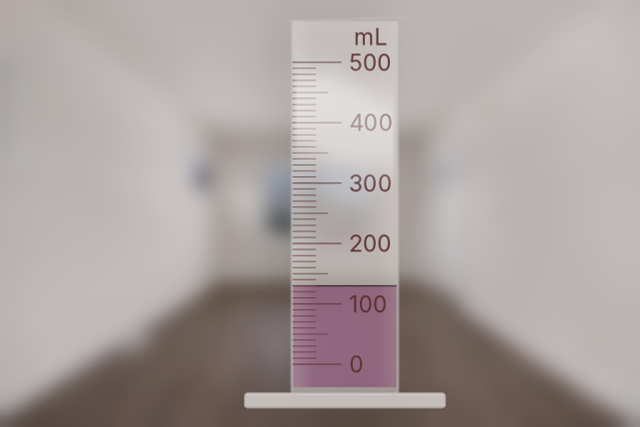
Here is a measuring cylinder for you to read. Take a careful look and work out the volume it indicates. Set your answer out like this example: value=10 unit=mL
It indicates value=130 unit=mL
